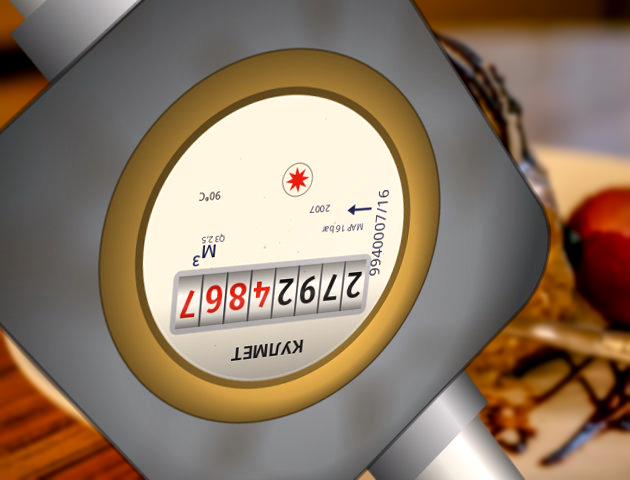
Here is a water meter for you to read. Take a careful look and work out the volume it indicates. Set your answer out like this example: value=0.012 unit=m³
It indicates value=2792.4867 unit=m³
